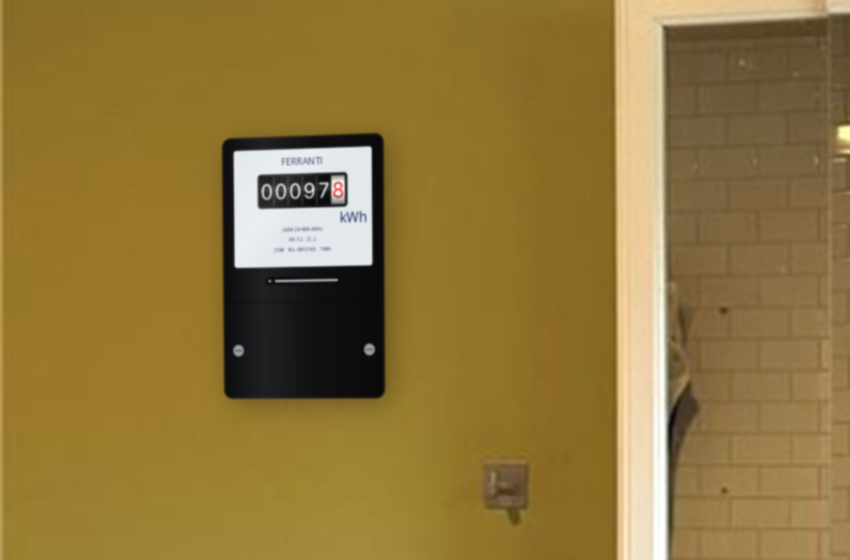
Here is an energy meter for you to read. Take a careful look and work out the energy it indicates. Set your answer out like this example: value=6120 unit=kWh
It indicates value=97.8 unit=kWh
